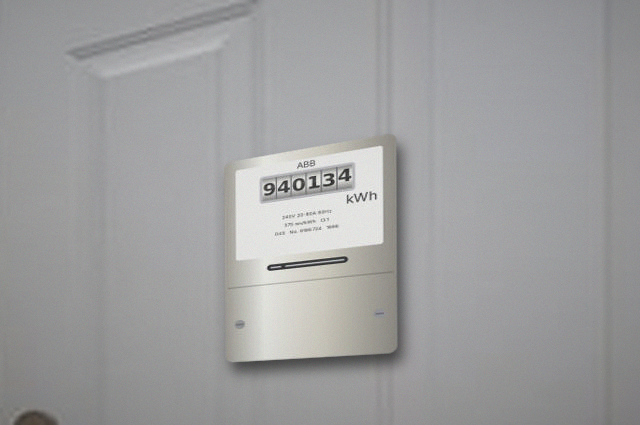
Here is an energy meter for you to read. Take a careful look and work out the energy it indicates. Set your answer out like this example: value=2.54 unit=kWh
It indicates value=940134 unit=kWh
